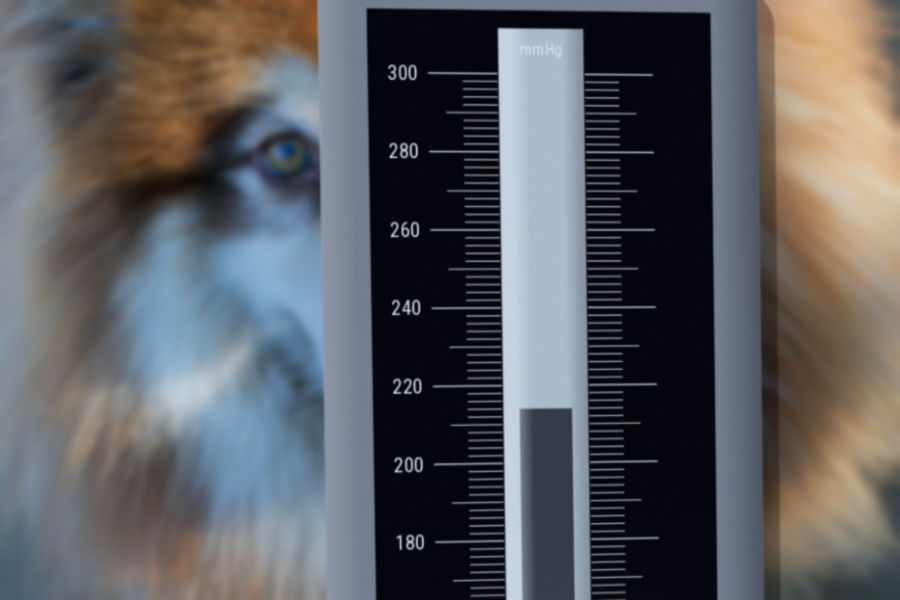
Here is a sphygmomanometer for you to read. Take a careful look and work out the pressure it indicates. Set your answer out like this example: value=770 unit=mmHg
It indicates value=214 unit=mmHg
